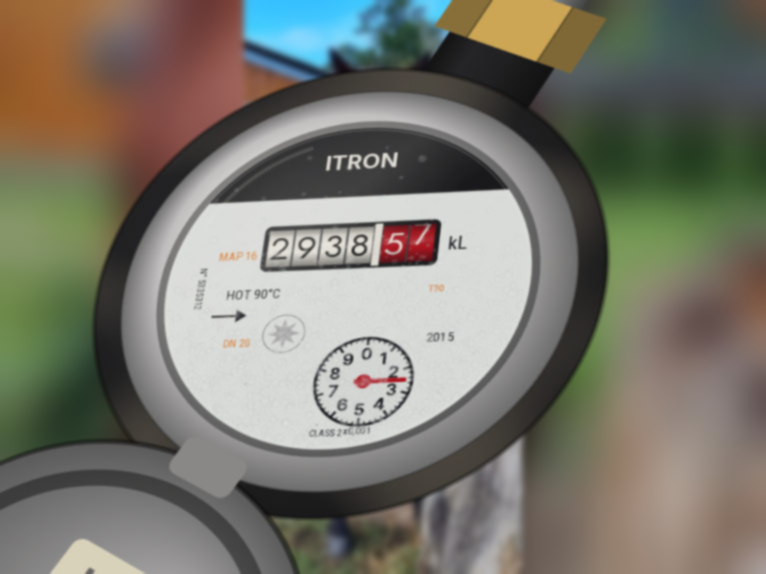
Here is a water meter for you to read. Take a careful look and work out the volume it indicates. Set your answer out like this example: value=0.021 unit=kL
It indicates value=2938.572 unit=kL
